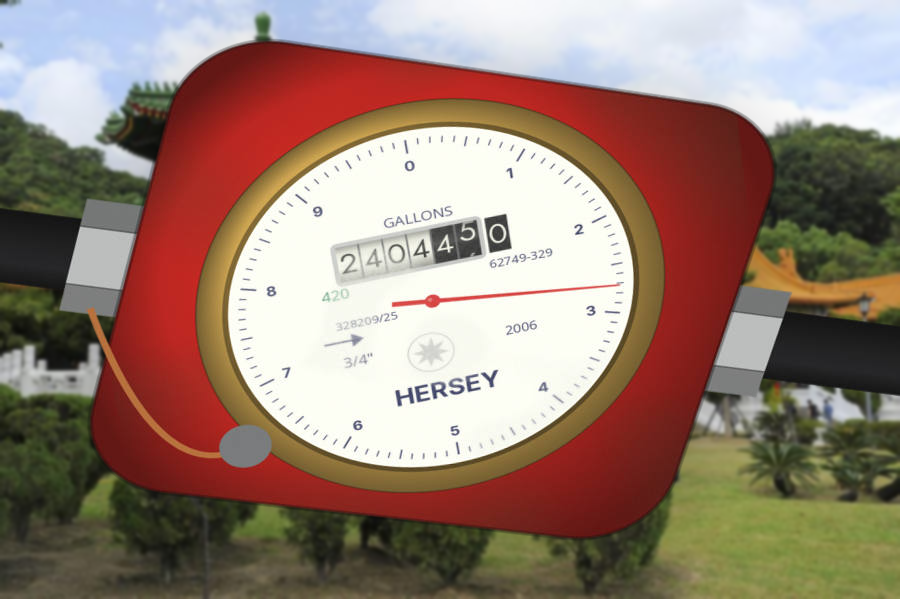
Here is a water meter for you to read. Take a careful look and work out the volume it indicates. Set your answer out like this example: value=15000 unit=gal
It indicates value=2404452.7 unit=gal
